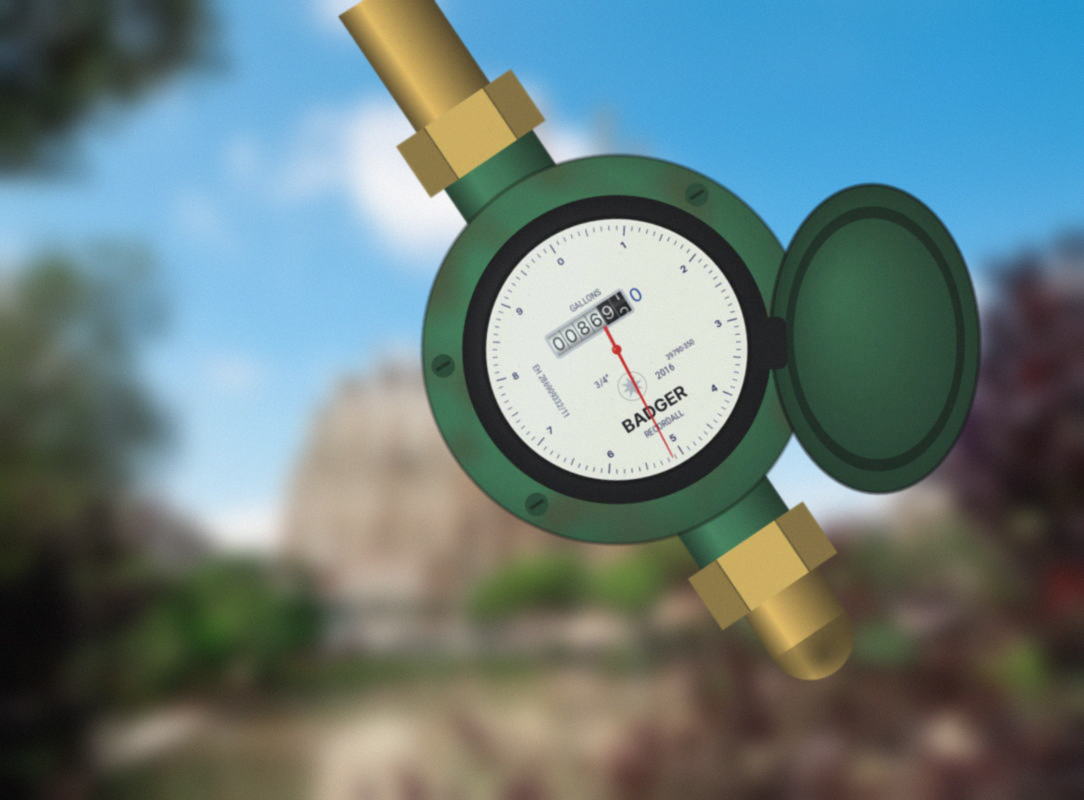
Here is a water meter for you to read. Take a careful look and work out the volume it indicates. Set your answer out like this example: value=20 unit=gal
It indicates value=86915.1 unit=gal
